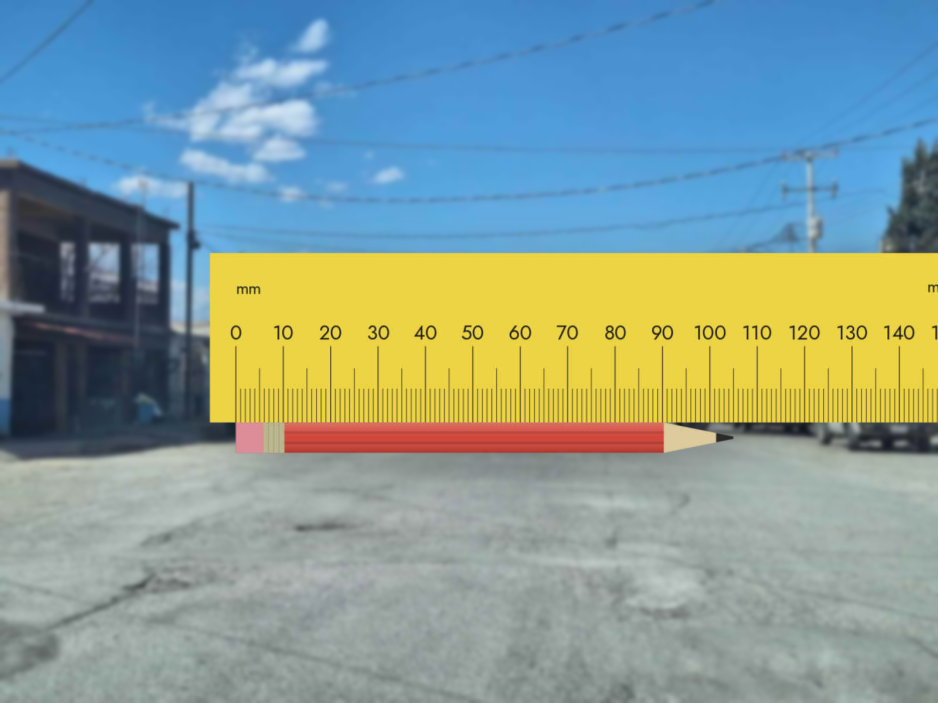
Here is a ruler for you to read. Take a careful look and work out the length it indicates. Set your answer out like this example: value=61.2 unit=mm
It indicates value=105 unit=mm
